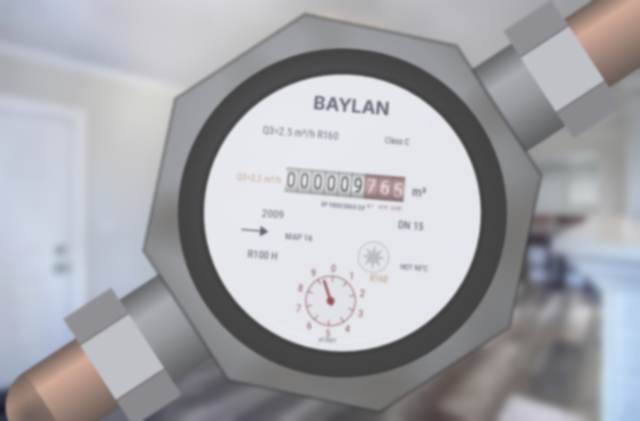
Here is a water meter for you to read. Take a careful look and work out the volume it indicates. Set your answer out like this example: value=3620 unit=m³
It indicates value=9.7649 unit=m³
